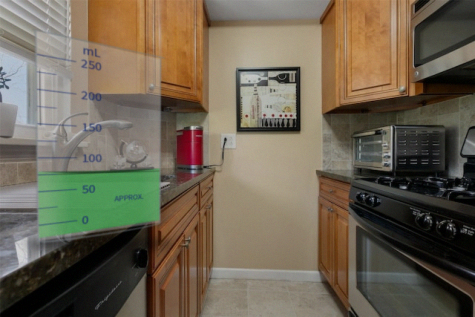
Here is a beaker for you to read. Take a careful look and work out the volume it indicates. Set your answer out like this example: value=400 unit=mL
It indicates value=75 unit=mL
